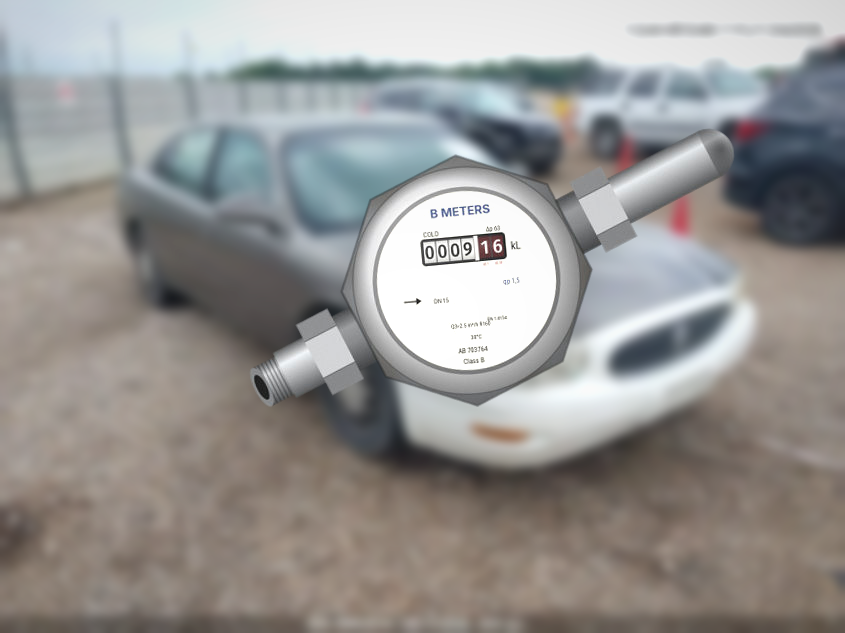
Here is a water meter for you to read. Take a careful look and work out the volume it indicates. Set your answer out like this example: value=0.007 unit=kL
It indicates value=9.16 unit=kL
